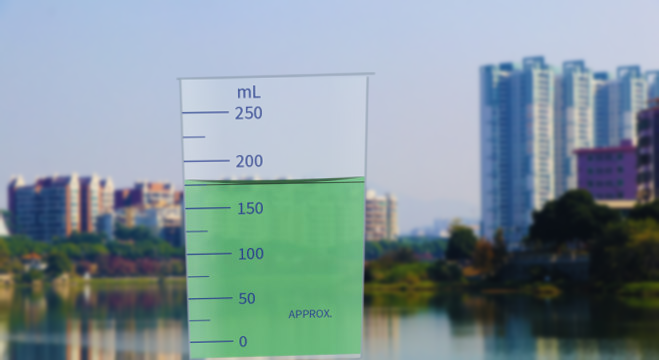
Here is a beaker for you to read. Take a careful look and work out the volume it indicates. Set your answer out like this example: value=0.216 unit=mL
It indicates value=175 unit=mL
